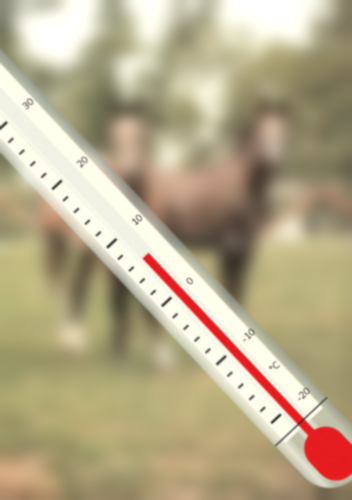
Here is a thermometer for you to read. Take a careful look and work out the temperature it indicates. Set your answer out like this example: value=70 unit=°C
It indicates value=6 unit=°C
